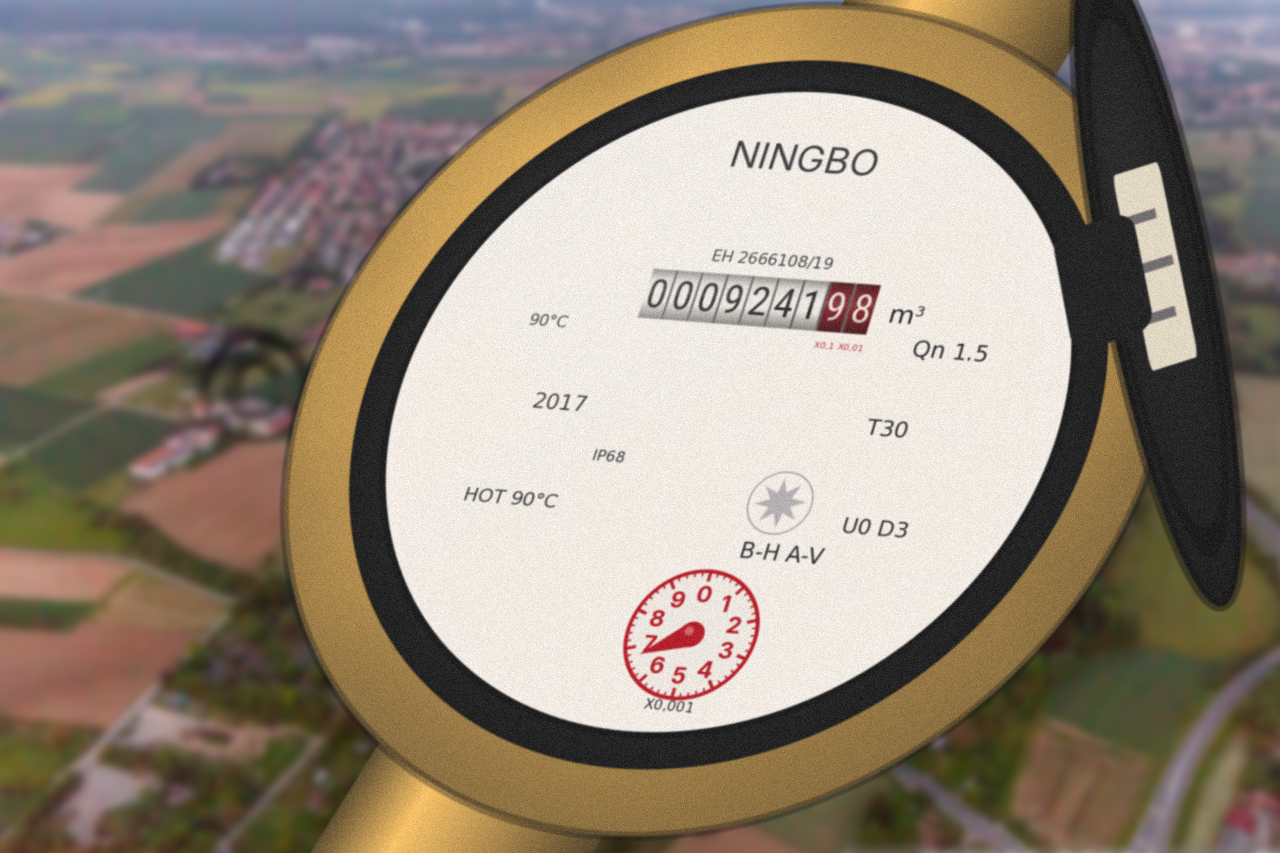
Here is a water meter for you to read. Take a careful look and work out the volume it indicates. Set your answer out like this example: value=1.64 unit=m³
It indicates value=9241.986 unit=m³
